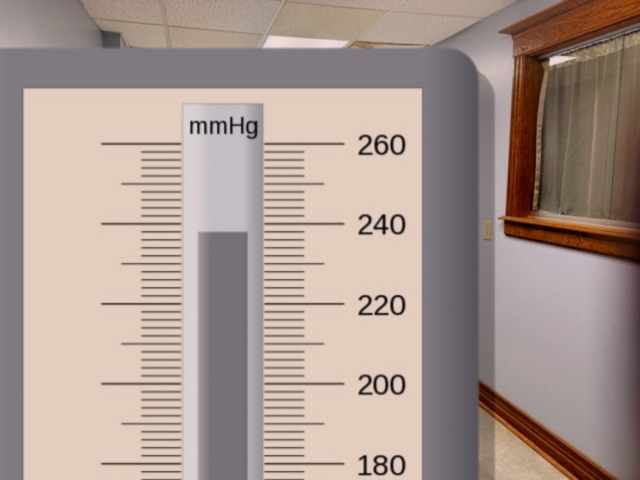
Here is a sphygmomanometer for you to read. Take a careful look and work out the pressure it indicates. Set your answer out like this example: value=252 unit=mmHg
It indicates value=238 unit=mmHg
